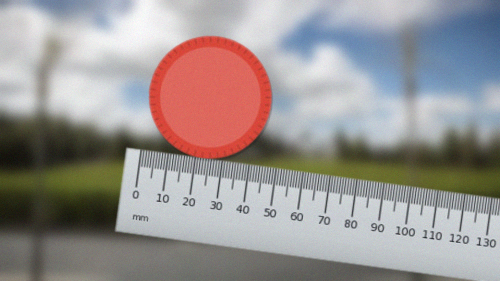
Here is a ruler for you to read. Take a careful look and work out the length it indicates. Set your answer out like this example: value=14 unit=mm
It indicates value=45 unit=mm
